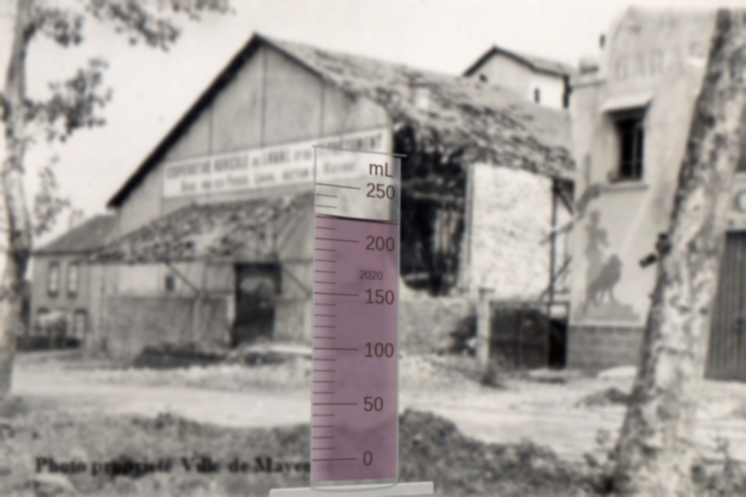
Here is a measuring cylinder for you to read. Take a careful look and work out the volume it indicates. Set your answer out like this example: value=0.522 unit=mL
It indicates value=220 unit=mL
